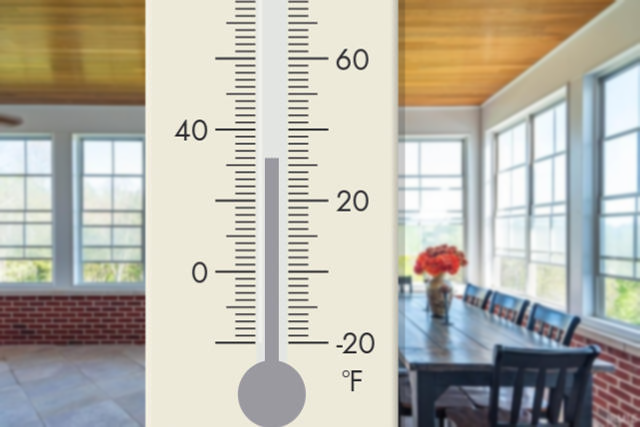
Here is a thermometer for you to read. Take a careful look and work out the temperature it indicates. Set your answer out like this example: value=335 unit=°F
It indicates value=32 unit=°F
